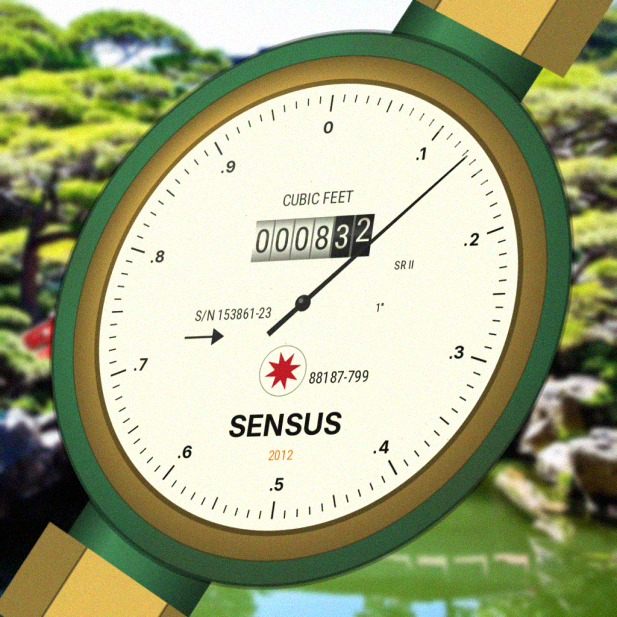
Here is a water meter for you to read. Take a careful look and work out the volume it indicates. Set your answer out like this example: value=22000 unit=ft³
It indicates value=832.13 unit=ft³
